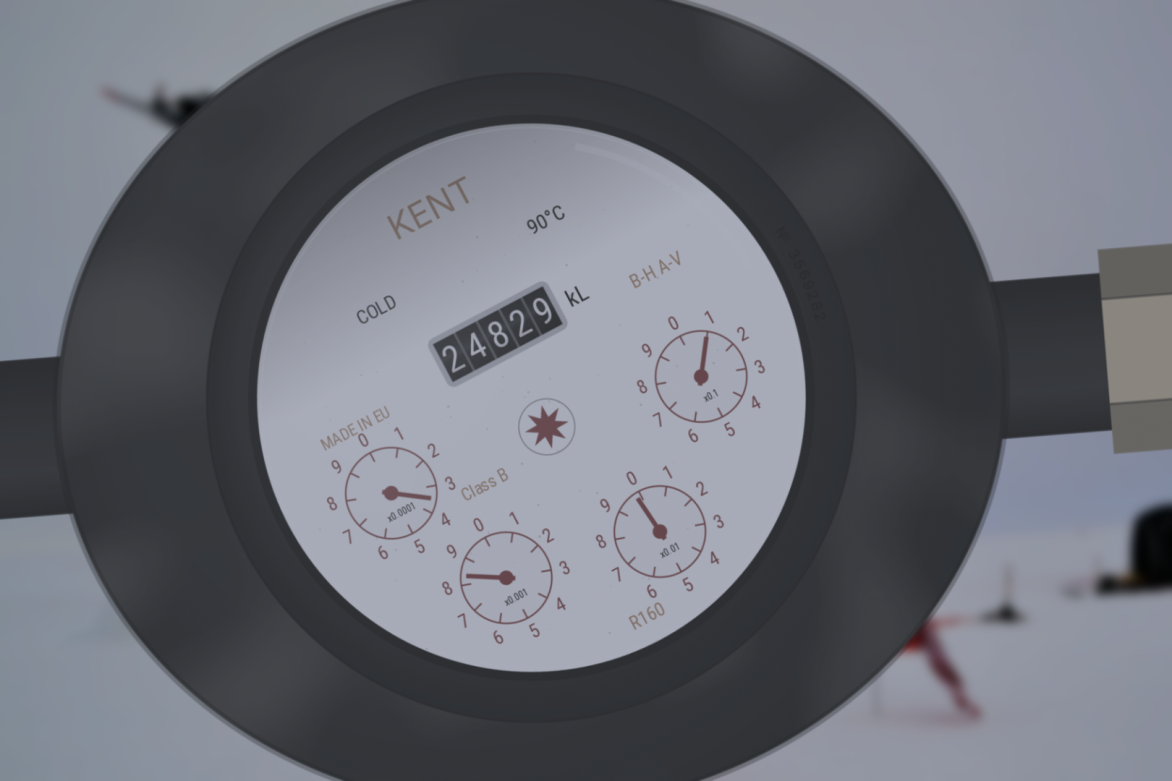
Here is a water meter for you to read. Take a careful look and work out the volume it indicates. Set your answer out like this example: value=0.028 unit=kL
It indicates value=24829.0983 unit=kL
